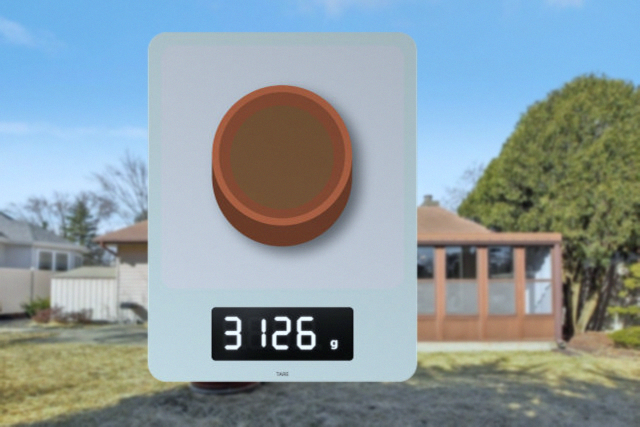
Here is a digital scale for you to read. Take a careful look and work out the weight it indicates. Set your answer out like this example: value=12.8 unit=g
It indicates value=3126 unit=g
